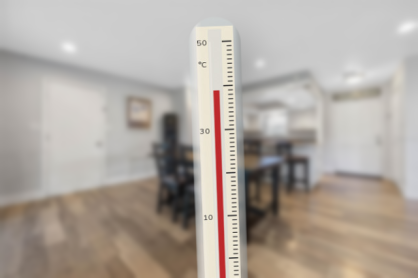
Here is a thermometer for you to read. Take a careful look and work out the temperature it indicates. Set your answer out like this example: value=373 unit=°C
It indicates value=39 unit=°C
